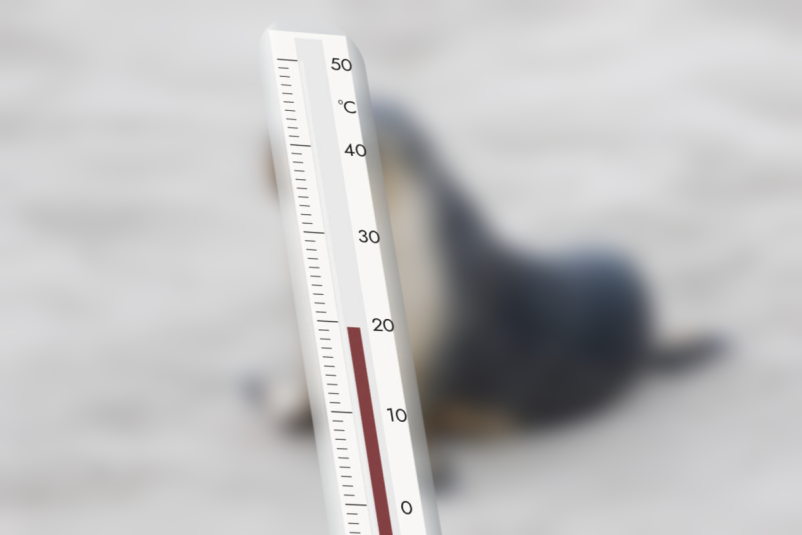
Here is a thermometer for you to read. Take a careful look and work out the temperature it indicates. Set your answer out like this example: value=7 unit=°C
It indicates value=19.5 unit=°C
